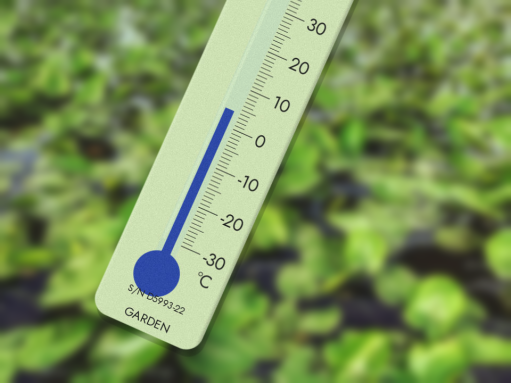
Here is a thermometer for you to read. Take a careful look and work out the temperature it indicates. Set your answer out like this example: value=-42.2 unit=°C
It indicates value=4 unit=°C
